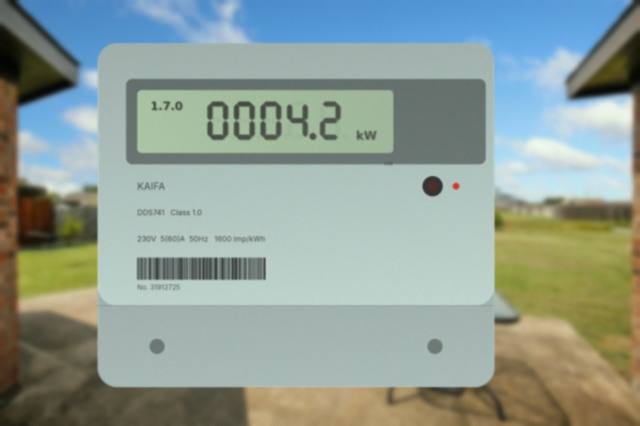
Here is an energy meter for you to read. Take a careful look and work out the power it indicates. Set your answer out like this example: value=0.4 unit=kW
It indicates value=4.2 unit=kW
